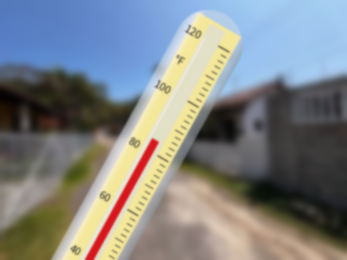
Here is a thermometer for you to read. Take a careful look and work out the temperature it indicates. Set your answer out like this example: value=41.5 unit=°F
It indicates value=84 unit=°F
